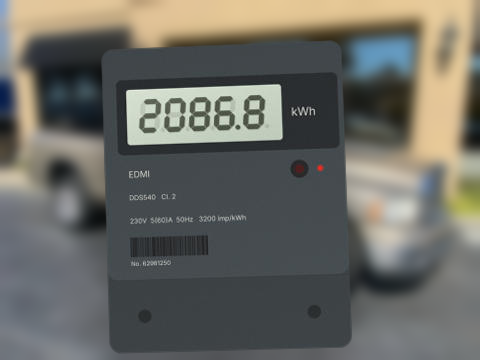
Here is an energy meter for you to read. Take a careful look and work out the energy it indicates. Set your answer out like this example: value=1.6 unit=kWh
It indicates value=2086.8 unit=kWh
